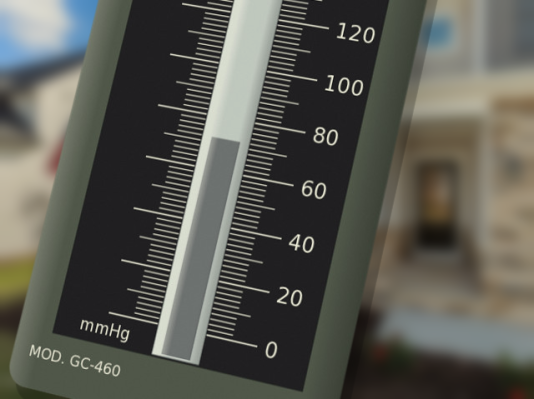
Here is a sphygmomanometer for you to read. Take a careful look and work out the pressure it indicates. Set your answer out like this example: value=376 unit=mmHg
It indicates value=72 unit=mmHg
